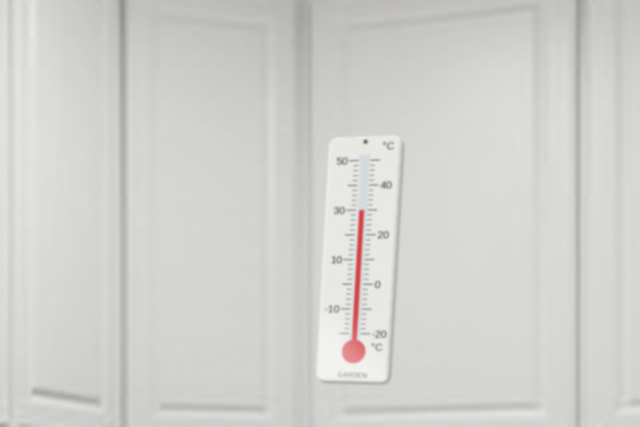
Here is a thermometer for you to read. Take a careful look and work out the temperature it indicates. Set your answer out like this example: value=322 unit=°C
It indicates value=30 unit=°C
